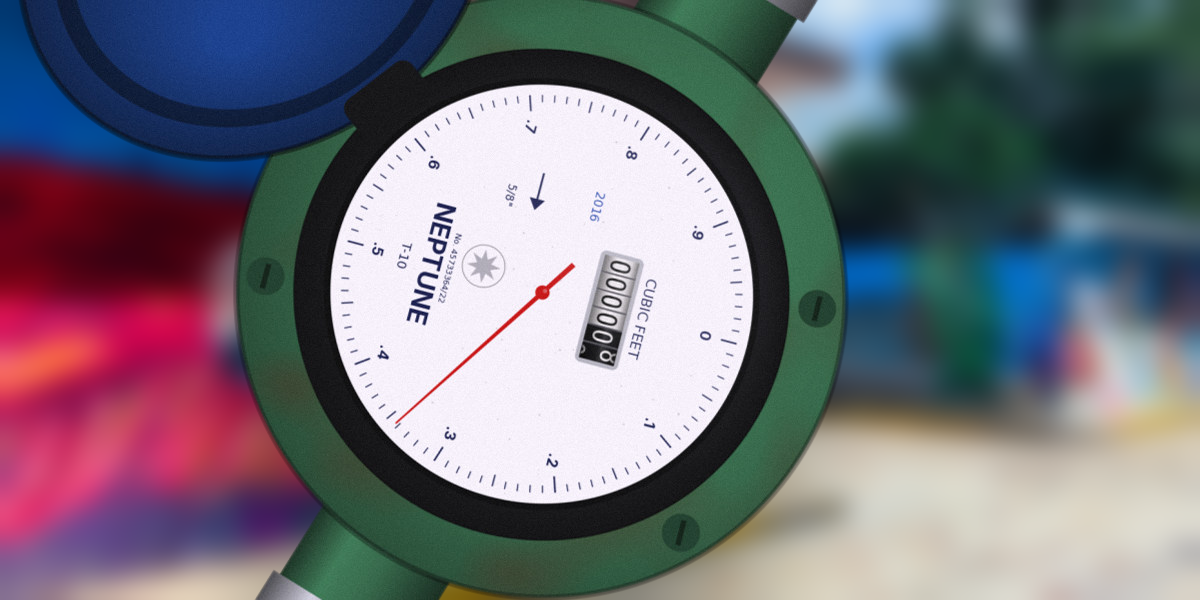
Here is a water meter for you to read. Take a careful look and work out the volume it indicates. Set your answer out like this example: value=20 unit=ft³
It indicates value=8.34 unit=ft³
